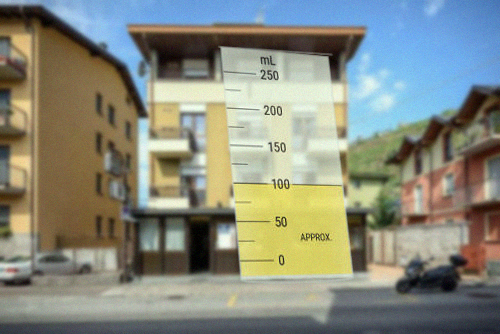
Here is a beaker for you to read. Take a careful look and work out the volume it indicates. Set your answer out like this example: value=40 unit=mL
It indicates value=100 unit=mL
